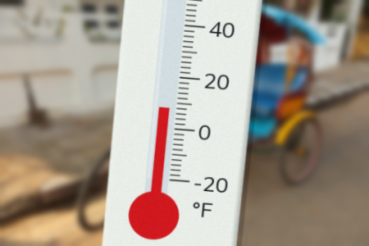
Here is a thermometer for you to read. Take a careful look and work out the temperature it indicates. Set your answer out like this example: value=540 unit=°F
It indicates value=8 unit=°F
